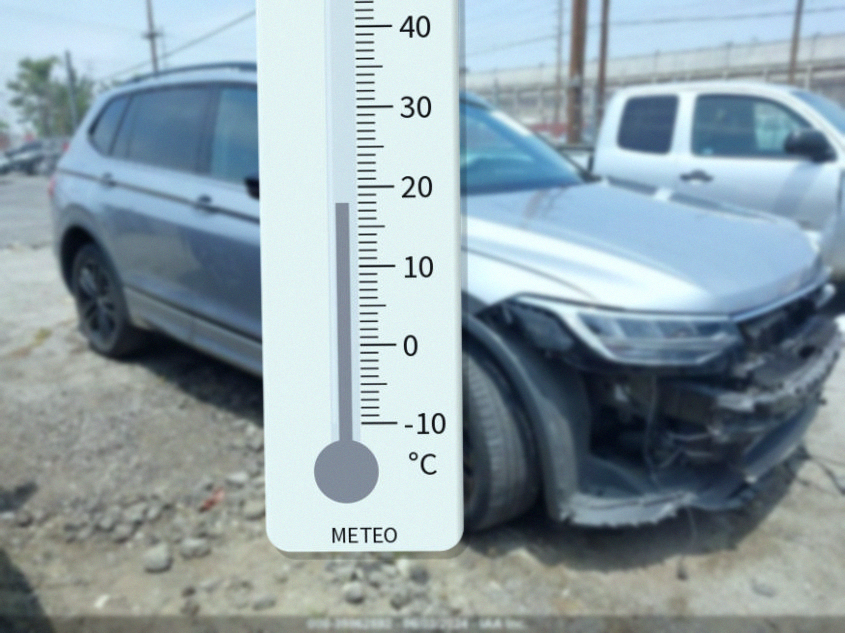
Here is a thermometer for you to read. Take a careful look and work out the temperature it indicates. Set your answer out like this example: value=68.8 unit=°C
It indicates value=18 unit=°C
